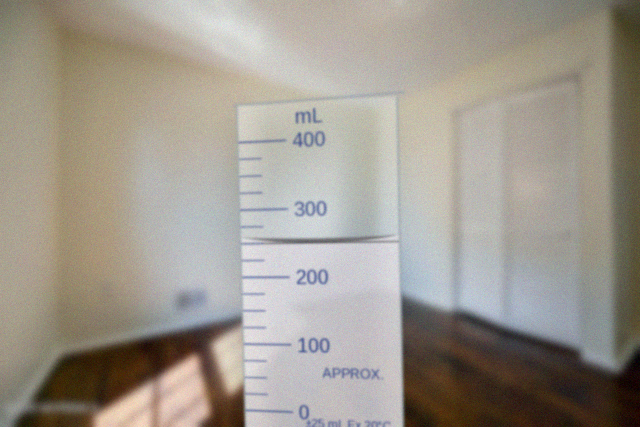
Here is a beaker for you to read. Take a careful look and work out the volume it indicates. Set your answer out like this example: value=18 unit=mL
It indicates value=250 unit=mL
